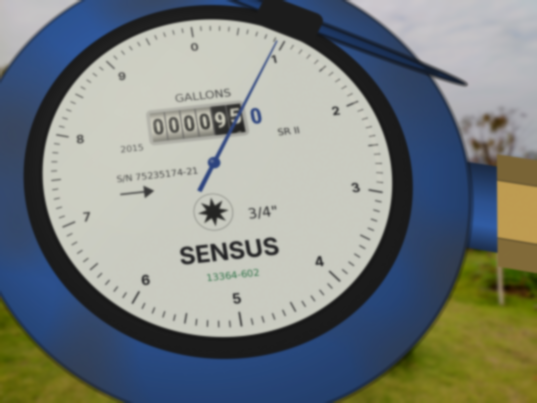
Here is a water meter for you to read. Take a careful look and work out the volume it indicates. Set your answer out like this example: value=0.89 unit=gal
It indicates value=950.9 unit=gal
